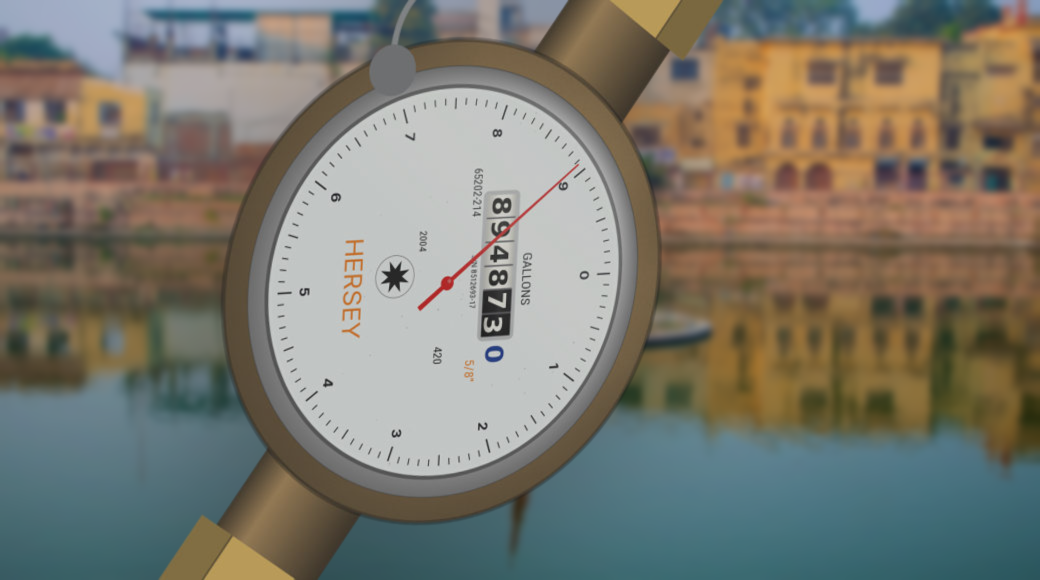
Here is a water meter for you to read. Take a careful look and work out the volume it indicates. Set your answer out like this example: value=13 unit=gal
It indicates value=8948728.9 unit=gal
